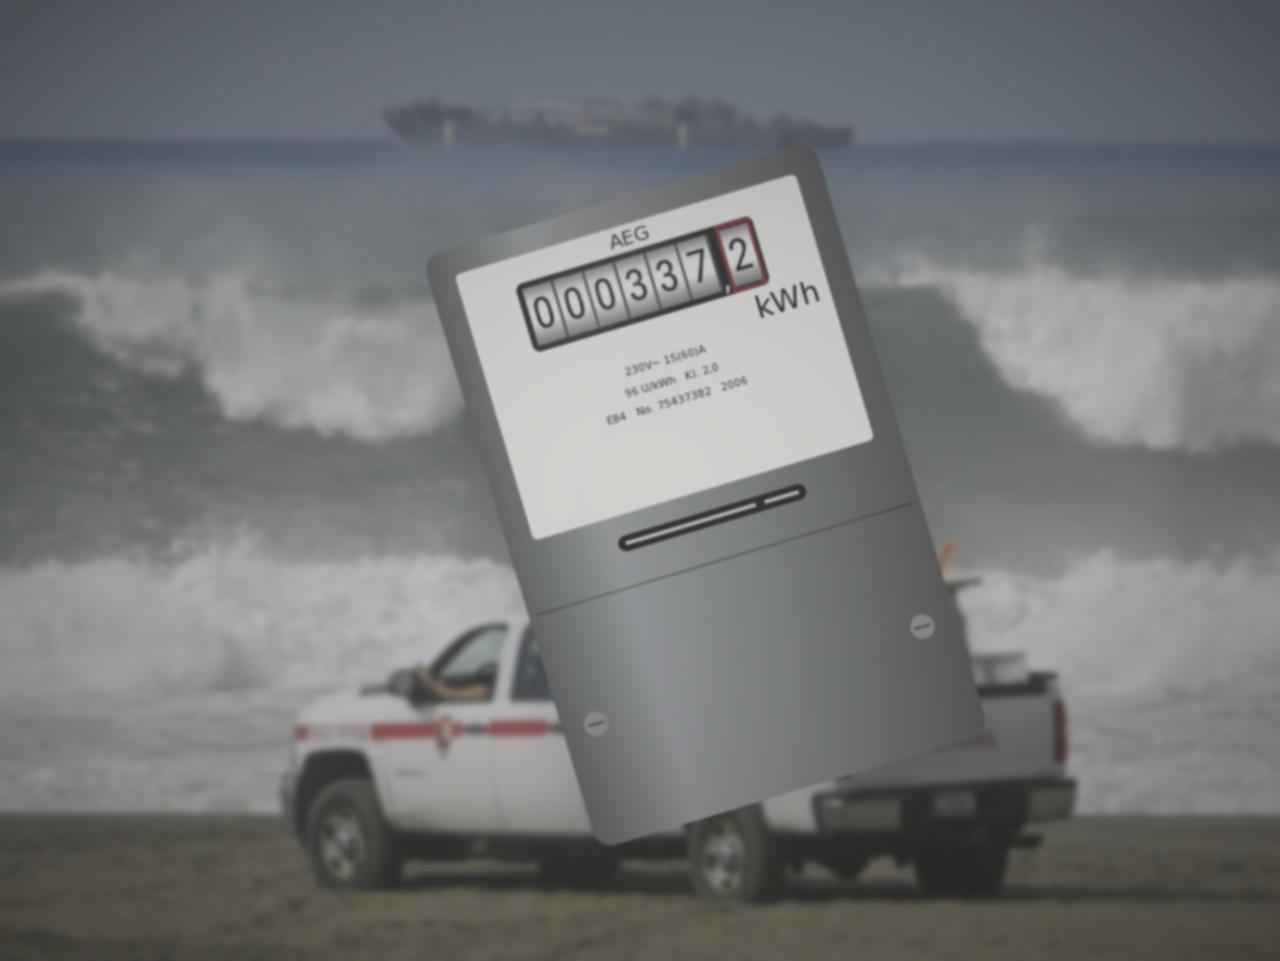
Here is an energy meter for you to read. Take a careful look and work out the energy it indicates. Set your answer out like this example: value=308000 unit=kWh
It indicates value=337.2 unit=kWh
